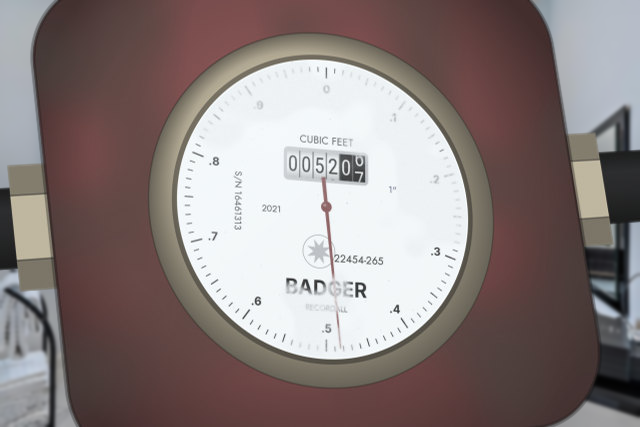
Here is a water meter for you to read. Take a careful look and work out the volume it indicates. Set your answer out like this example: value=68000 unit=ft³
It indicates value=5206.48 unit=ft³
